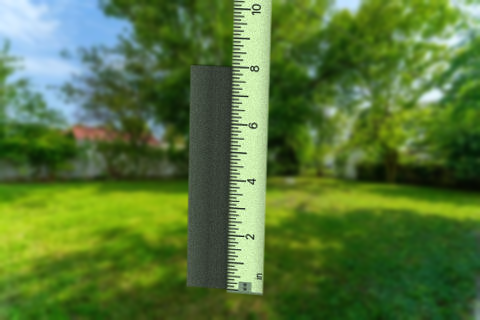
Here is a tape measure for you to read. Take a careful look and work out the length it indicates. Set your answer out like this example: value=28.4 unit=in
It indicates value=8 unit=in
